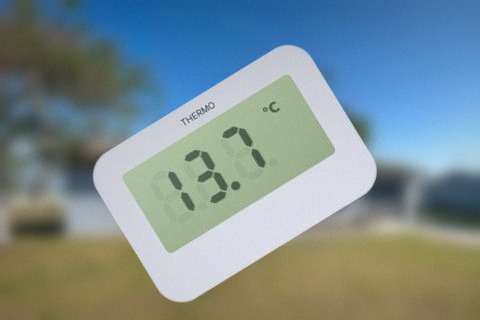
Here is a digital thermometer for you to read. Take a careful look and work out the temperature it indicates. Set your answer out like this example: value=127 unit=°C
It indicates value=13.7 unit=°C
